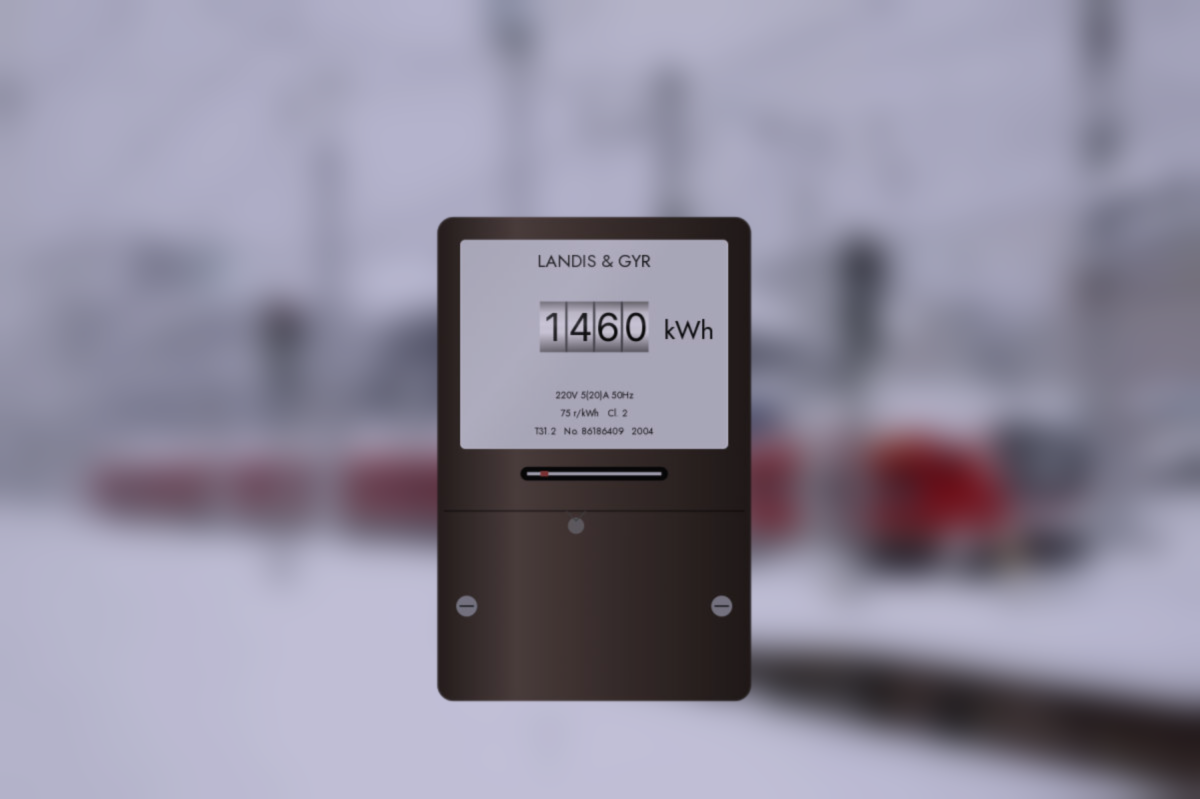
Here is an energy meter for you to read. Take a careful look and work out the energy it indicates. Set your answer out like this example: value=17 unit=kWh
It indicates value=1460 unit=kWh
